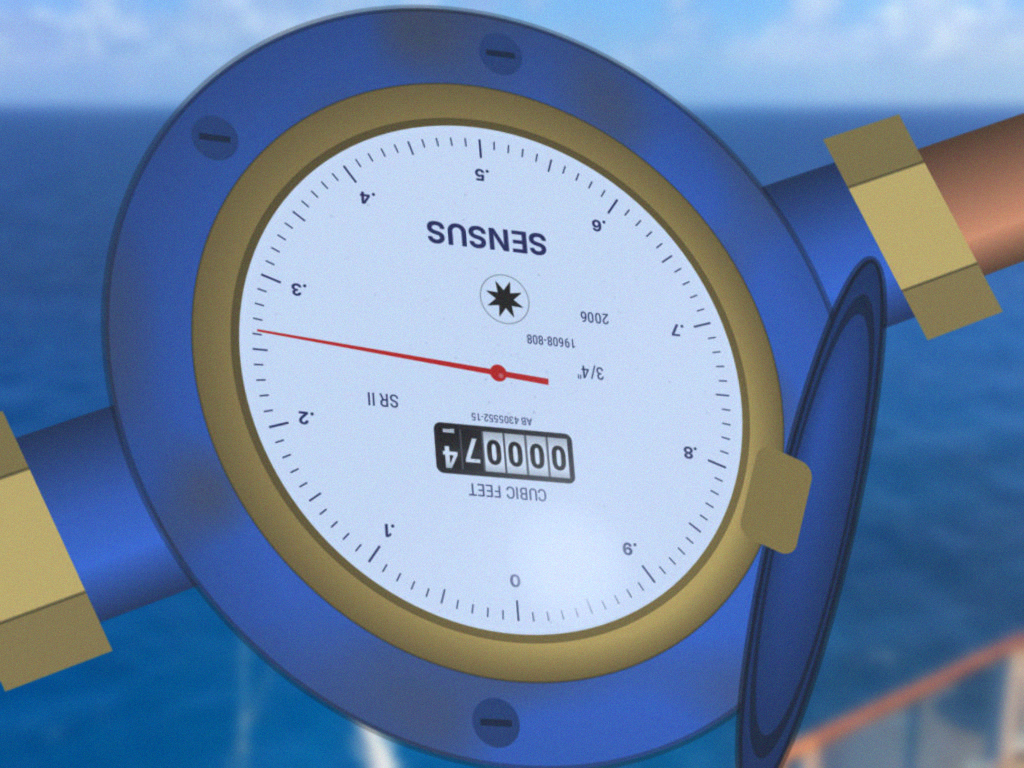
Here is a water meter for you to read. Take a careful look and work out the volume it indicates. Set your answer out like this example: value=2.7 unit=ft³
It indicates value=74.26 unit=ft³
